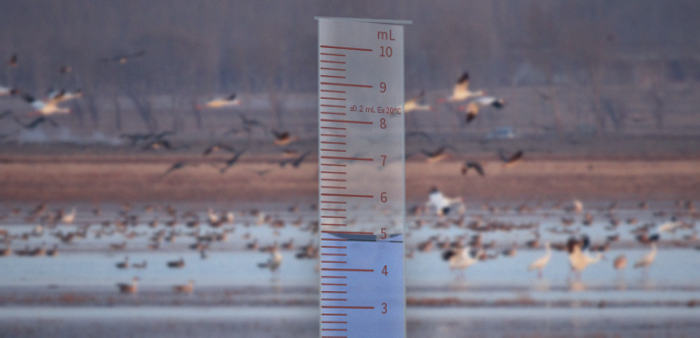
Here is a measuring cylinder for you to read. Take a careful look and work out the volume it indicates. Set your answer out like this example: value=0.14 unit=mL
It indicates value=4.8 unit=mL
